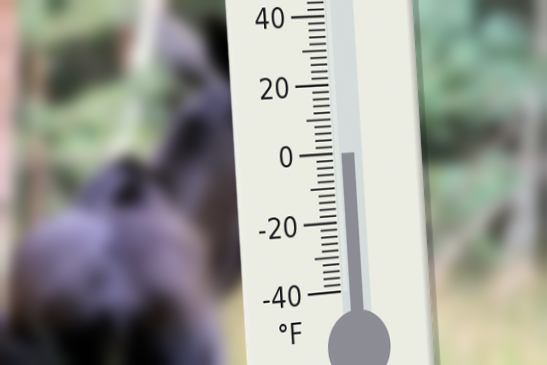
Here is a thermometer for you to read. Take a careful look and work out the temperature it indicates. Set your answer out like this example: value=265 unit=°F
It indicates value=0 unit=°F
